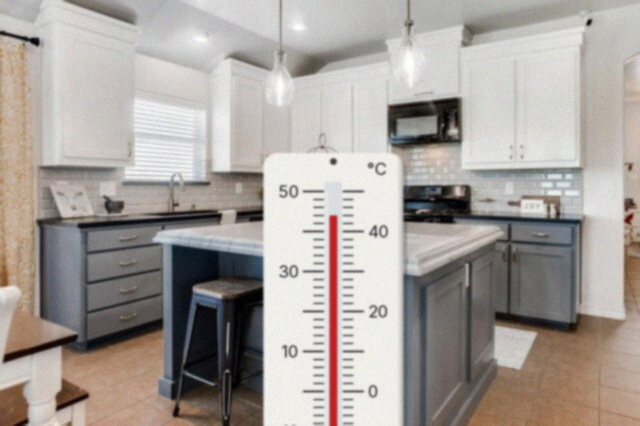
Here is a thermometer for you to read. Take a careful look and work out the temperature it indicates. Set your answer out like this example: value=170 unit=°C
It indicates value=44 unit=°C
